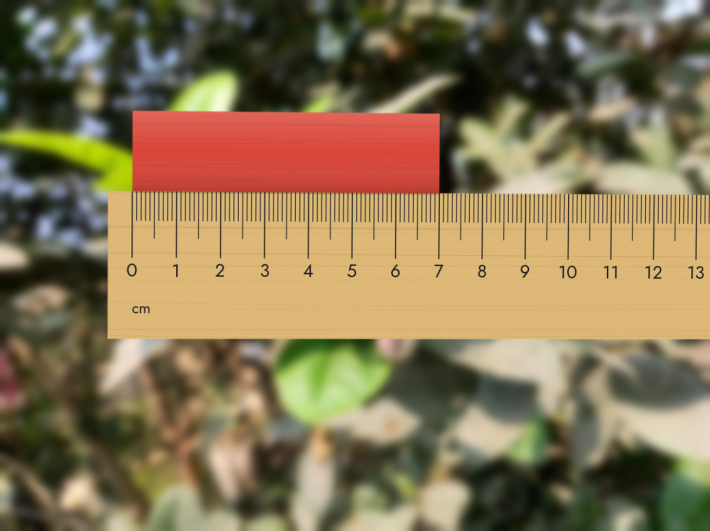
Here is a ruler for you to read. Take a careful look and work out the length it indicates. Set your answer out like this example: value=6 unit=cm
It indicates value=7 unit=cm
